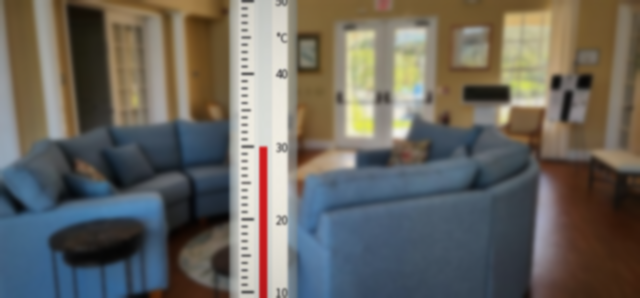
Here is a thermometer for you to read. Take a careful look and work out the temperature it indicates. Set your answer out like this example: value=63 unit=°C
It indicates value=30 unit=°C
